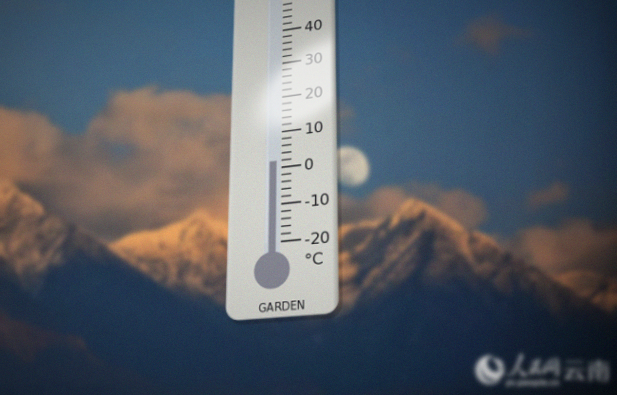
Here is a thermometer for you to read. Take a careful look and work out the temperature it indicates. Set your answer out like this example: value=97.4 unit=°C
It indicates value=2 unit=°C
